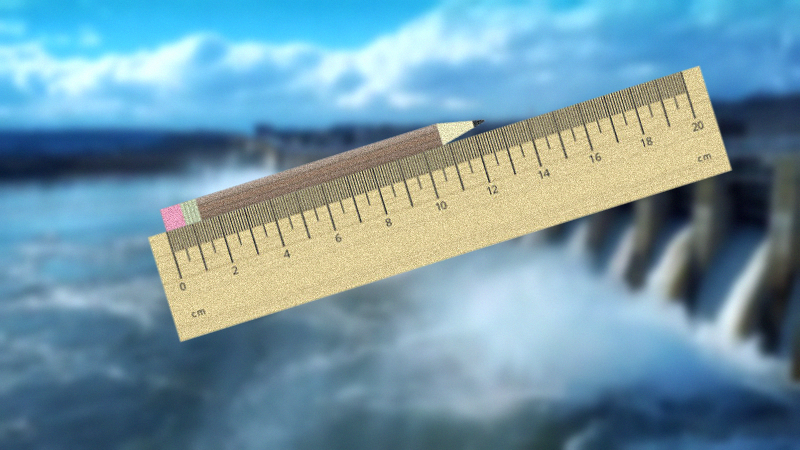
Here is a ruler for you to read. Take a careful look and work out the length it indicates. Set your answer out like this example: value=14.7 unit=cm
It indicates value=12.5 unit=cm
